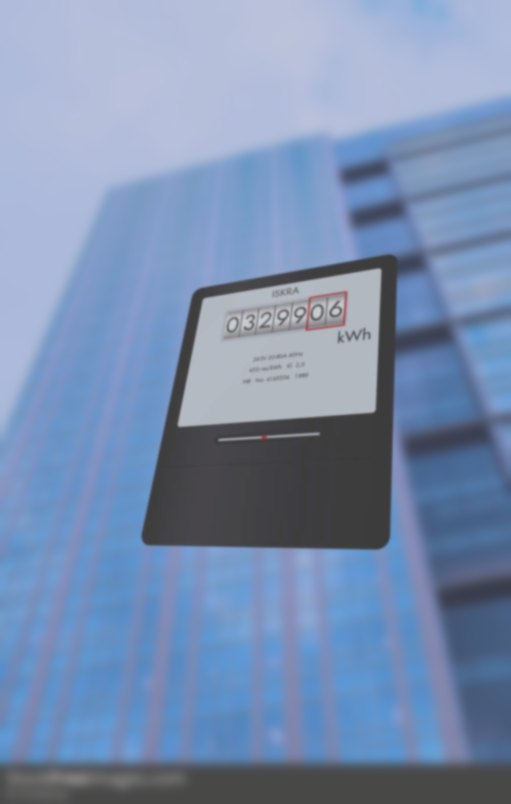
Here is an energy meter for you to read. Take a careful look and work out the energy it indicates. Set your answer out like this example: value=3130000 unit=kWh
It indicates value=3299.06 unit=kWh
